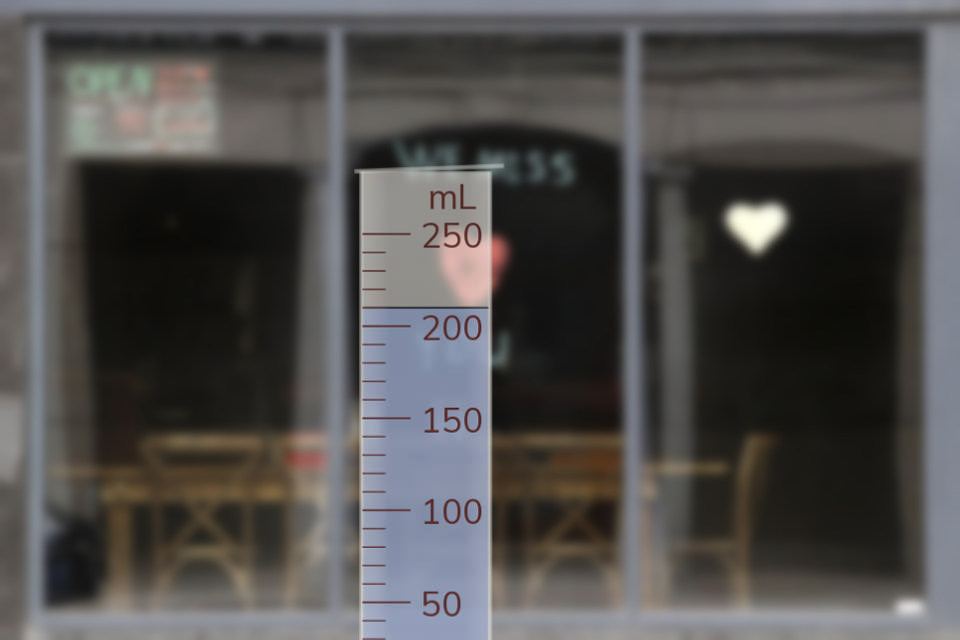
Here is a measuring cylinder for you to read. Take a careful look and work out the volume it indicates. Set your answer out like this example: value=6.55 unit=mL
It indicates value=210 unit=mL
